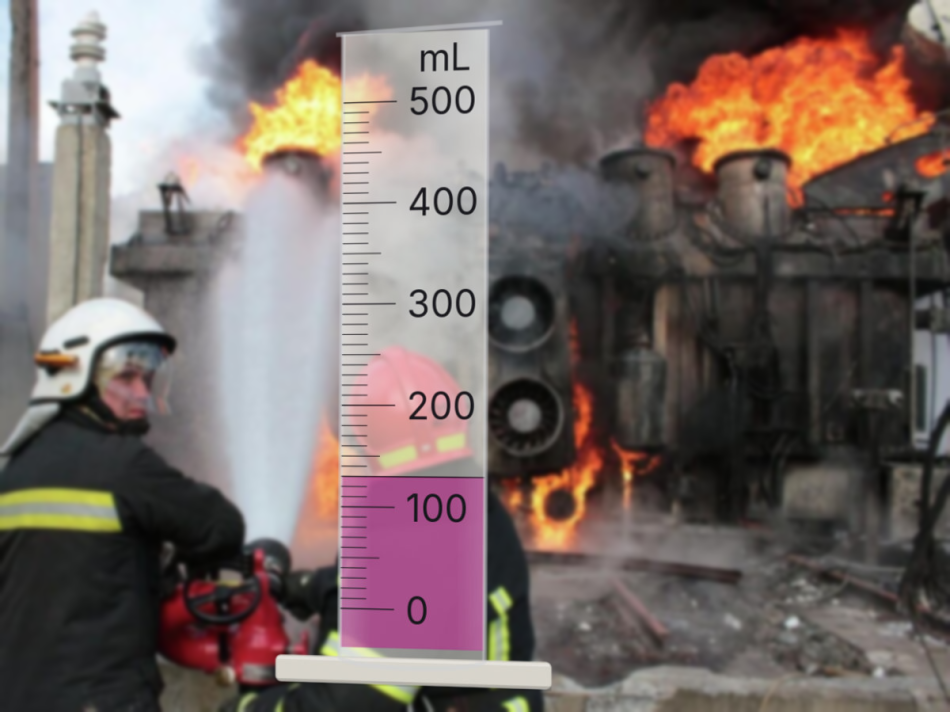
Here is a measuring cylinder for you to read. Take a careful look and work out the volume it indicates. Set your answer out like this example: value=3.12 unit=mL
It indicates value=130 unit=mL
